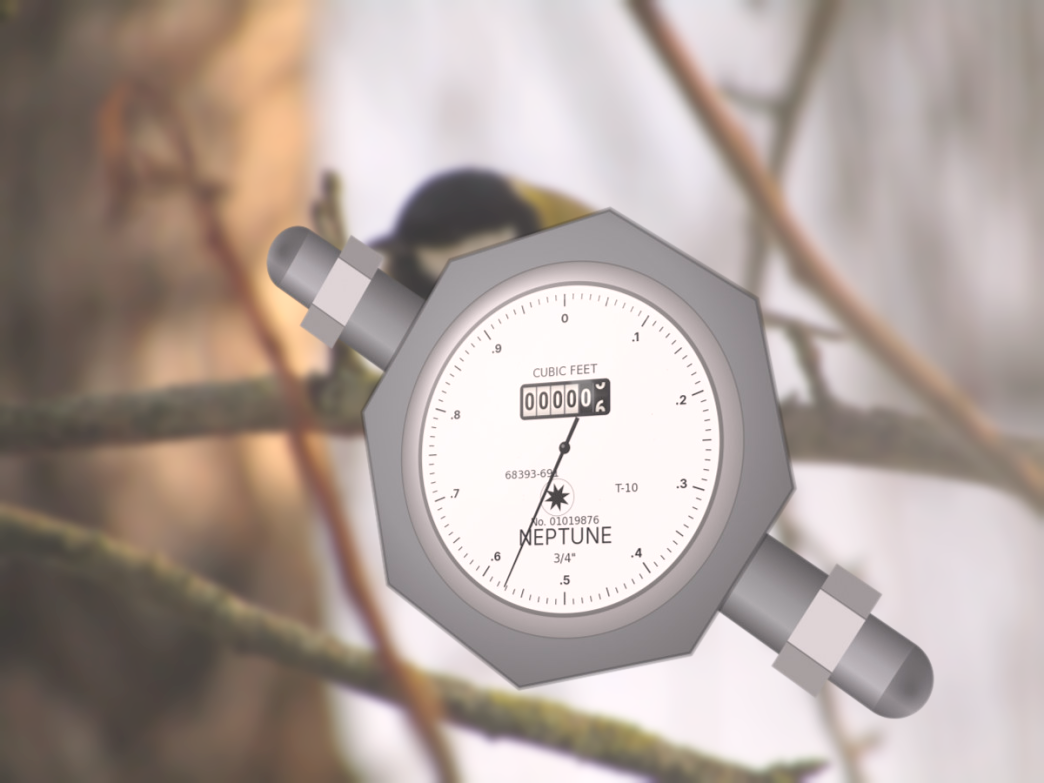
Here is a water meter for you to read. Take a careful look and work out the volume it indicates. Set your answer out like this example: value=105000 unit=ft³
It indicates value=5.57 unit=ft³
